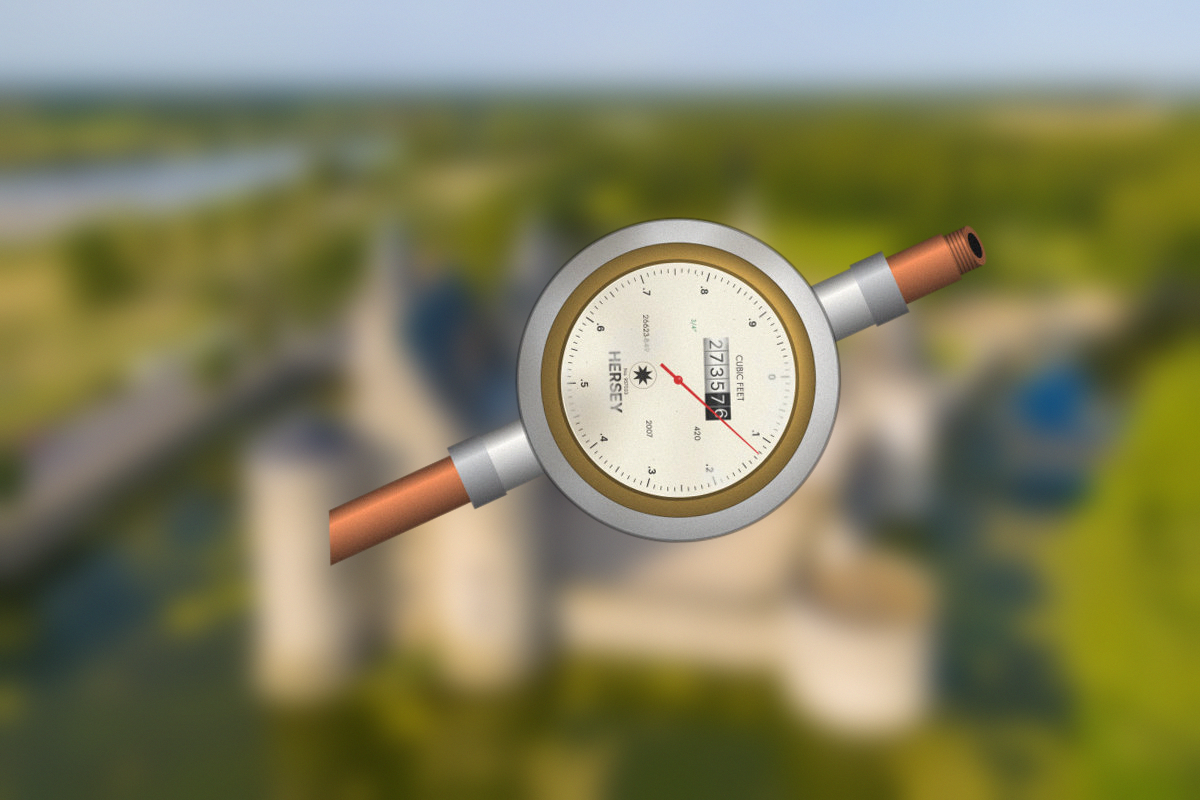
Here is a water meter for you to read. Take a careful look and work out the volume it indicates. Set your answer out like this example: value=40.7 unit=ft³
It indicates value=273576.12 unit=ft³
